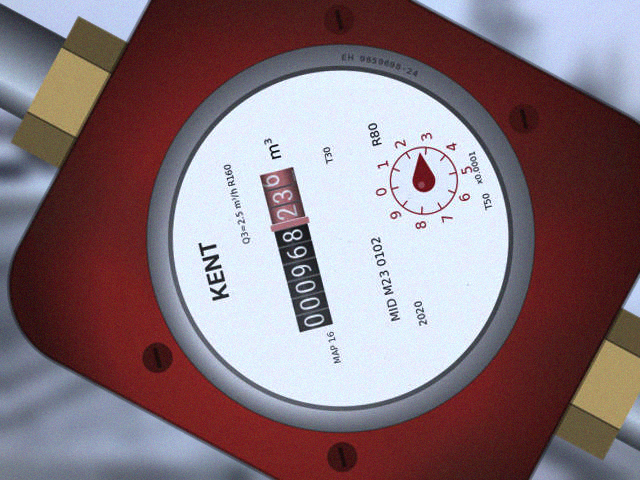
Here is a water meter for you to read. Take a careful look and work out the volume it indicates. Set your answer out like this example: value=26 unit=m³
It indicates value=968.2362 unit=m³
